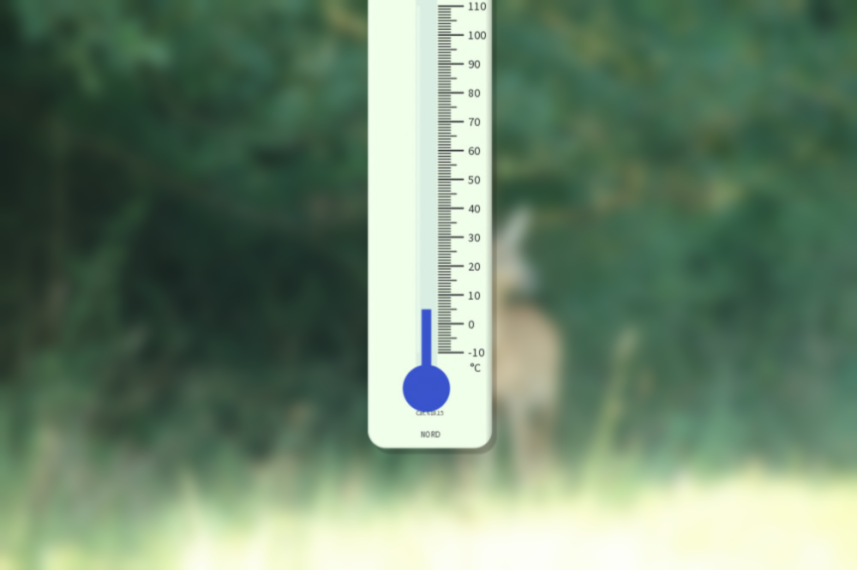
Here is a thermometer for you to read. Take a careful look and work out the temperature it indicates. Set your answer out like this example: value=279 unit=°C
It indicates value=5 unit=°C
